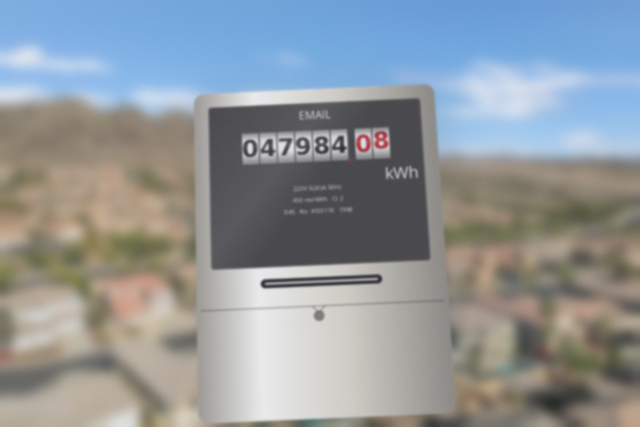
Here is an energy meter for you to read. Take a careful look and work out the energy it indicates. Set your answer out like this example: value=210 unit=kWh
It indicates value=47984.08 unit=kWh
